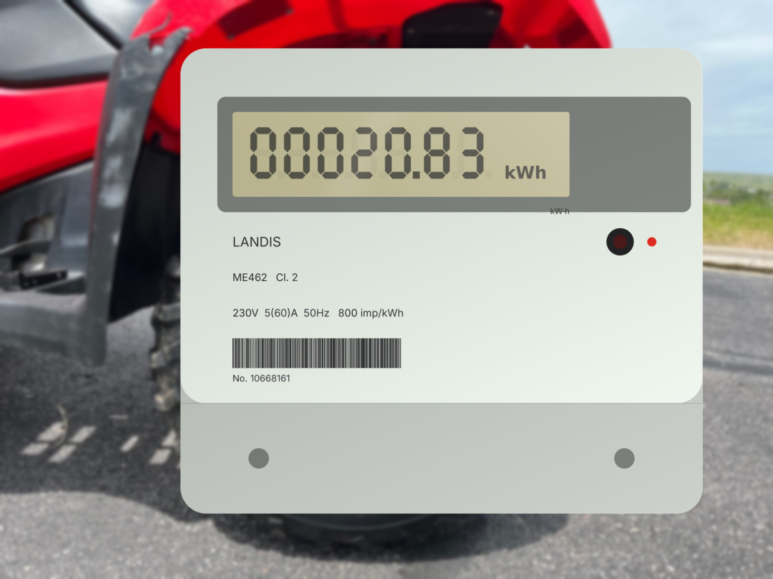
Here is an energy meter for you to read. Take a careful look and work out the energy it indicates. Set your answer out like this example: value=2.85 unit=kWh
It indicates value=20.83 unit=kWh
